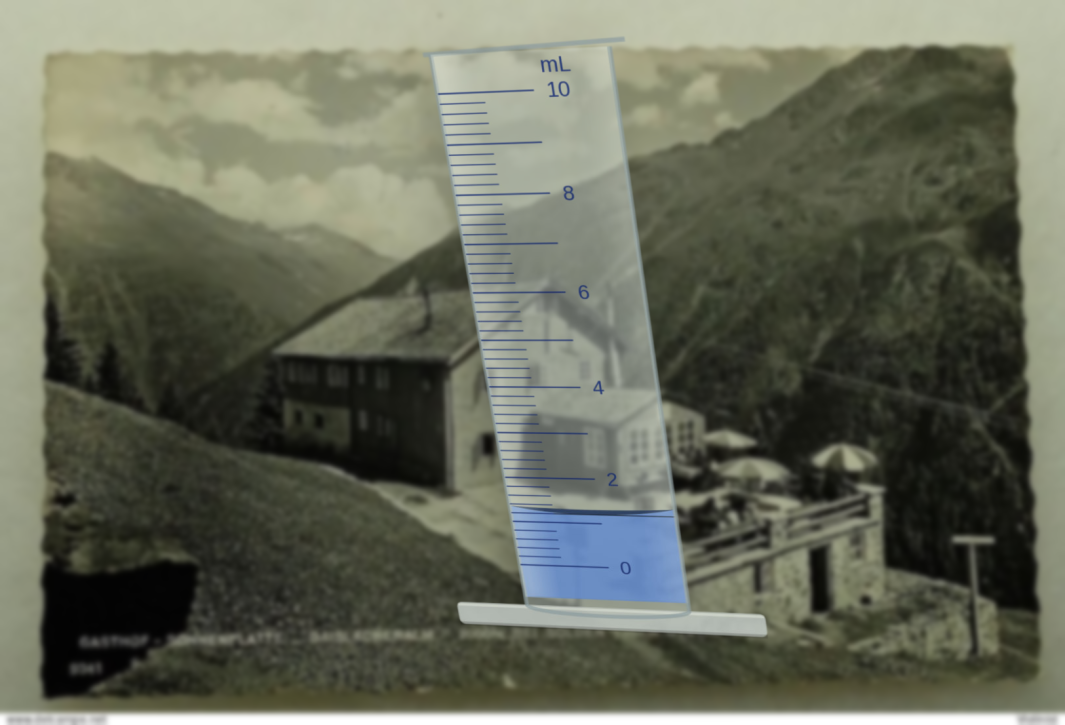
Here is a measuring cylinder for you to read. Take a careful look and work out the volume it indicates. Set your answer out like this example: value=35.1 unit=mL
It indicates value=1.2 unit=mL
